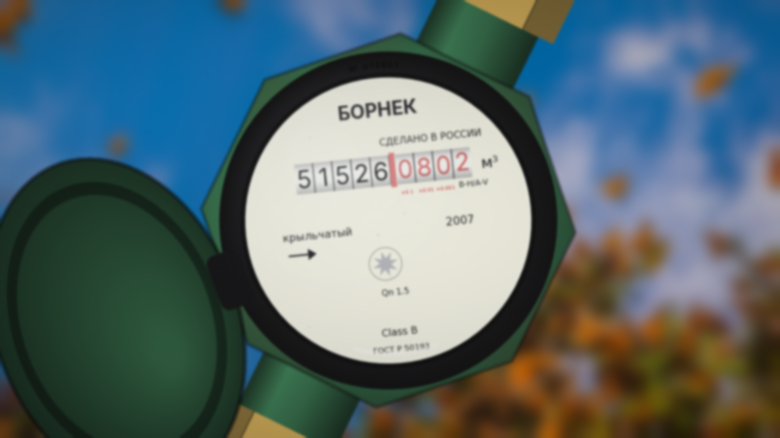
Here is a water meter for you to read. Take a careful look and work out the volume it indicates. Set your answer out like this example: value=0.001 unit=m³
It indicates value=51526.0802 unit=m³
